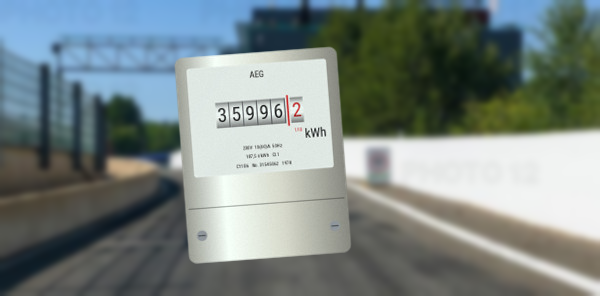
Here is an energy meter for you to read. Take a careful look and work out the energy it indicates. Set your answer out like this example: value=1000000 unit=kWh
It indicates value=35996.2 unit=kWh
